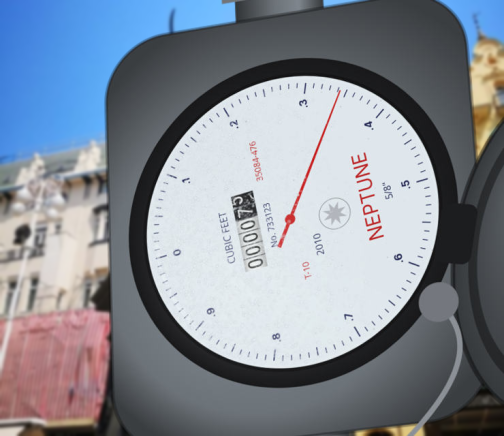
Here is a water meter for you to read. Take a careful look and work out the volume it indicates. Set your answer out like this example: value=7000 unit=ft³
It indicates value=75.34 unit=ft³
